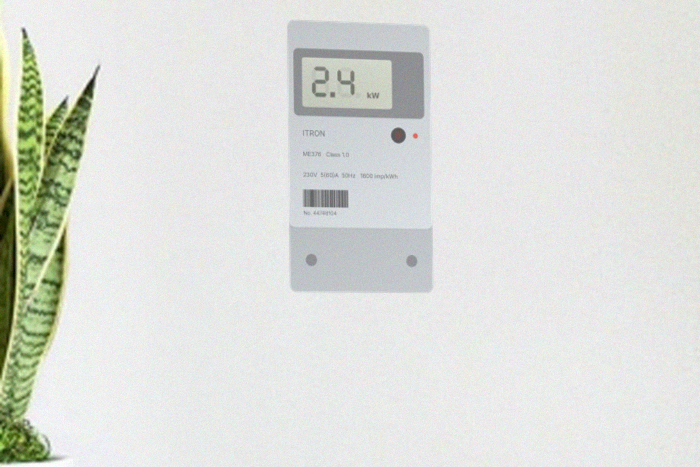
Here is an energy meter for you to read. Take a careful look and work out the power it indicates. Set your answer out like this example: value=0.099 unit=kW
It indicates value=2.4 unit=kW
